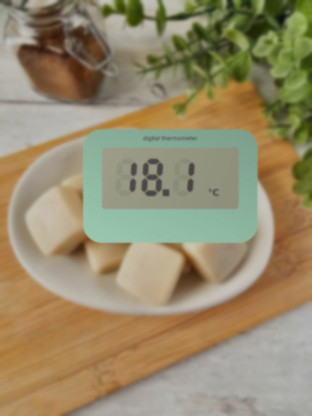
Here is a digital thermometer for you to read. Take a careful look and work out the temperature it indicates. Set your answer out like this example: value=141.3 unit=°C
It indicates value=18.1 unit=°C
